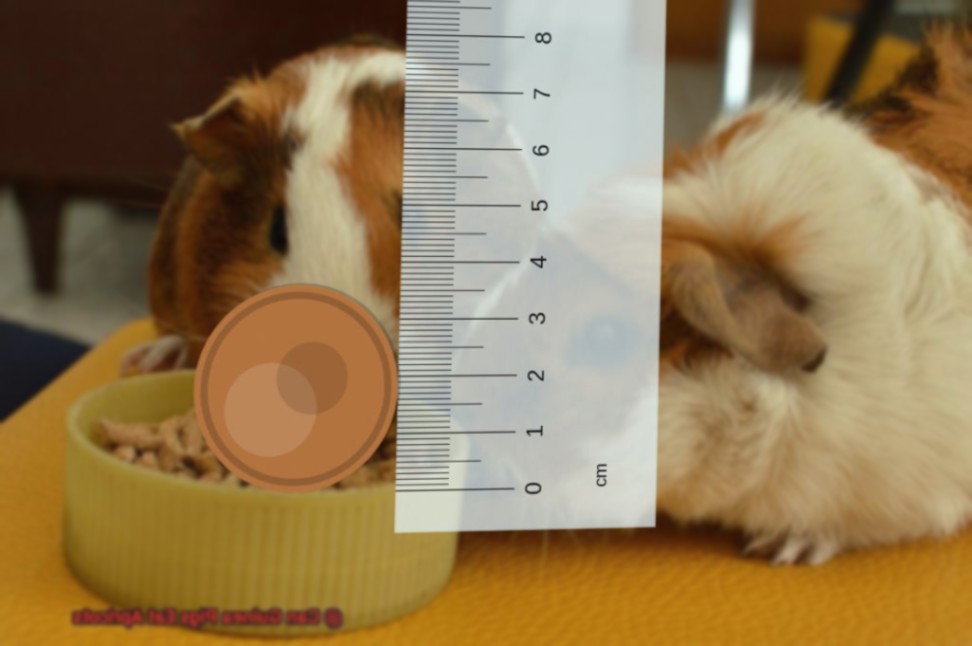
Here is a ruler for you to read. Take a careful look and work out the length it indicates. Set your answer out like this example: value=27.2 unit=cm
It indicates value=3.6 unit=cm
